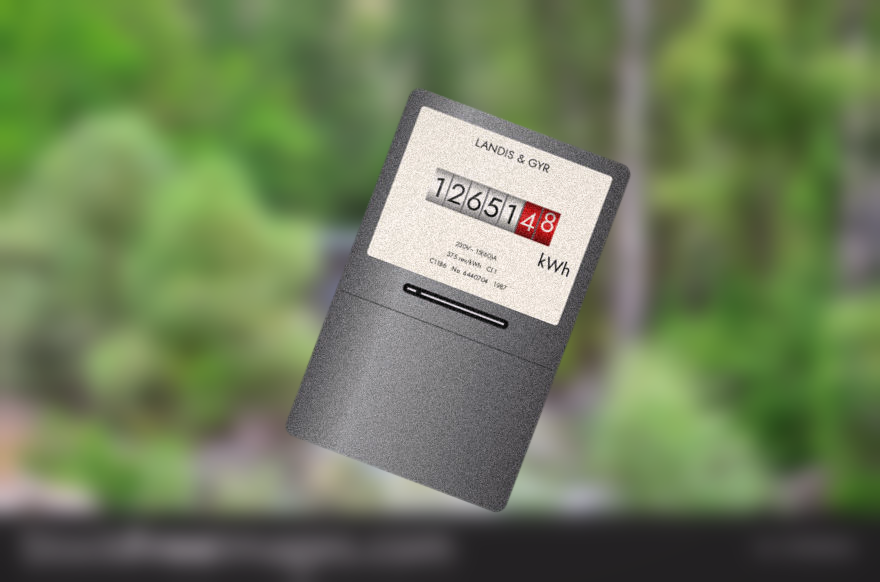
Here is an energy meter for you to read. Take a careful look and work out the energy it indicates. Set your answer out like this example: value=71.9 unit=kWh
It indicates value=12651.48 unit=kWh
